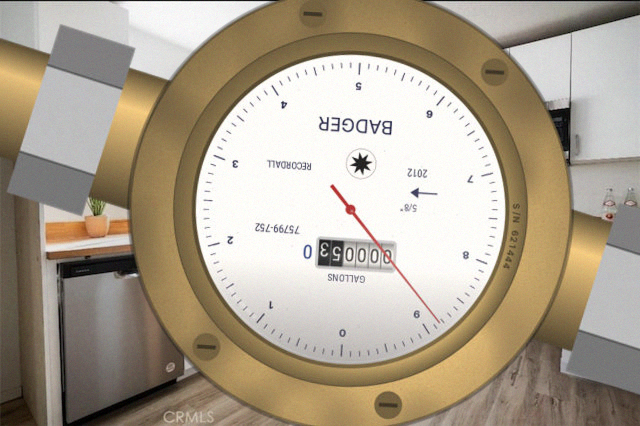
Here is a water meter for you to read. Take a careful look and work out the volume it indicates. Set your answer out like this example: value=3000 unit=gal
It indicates value=528.8 unit=gal
